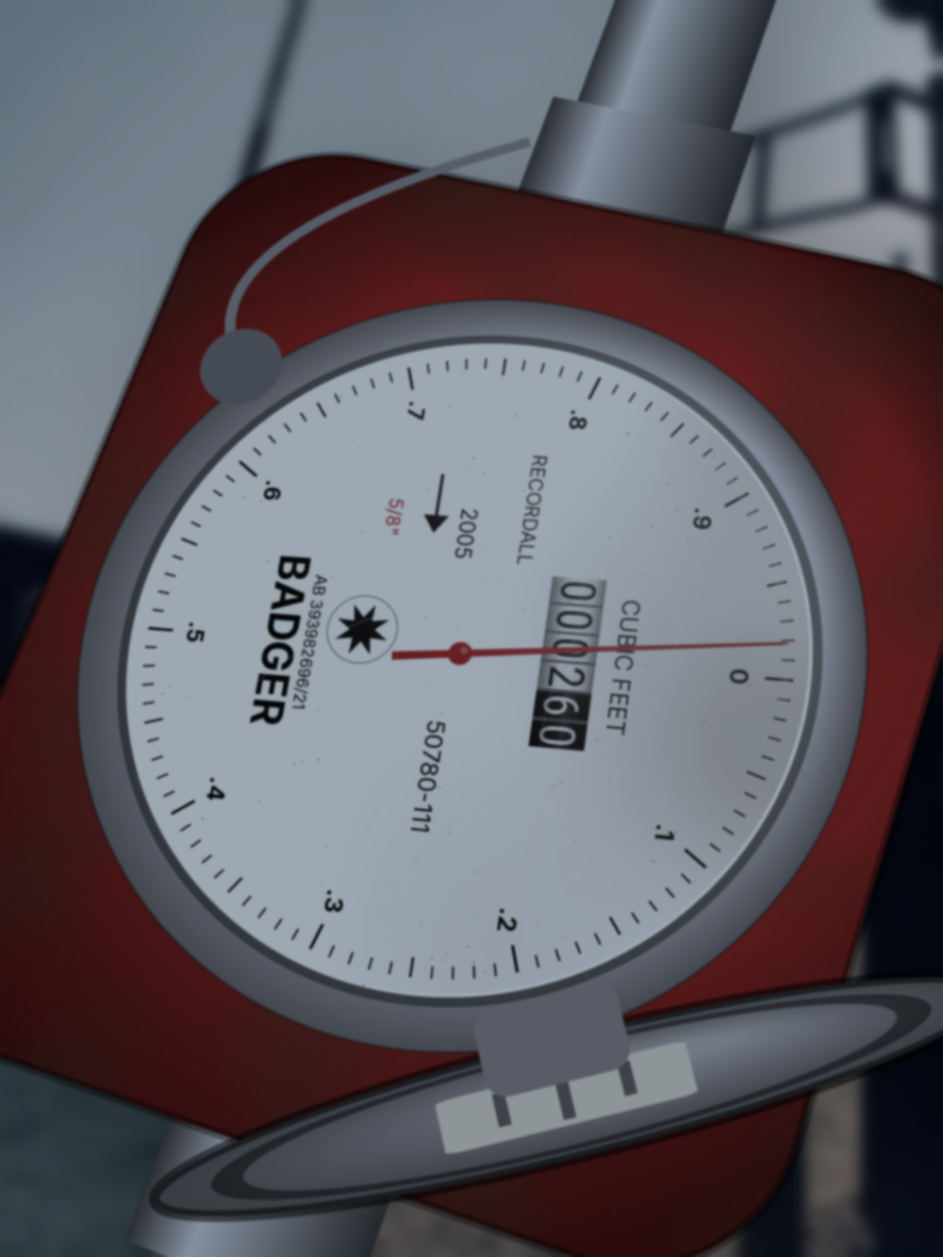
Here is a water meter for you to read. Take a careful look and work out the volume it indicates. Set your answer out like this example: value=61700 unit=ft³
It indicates value=259.98 unit=ft³
